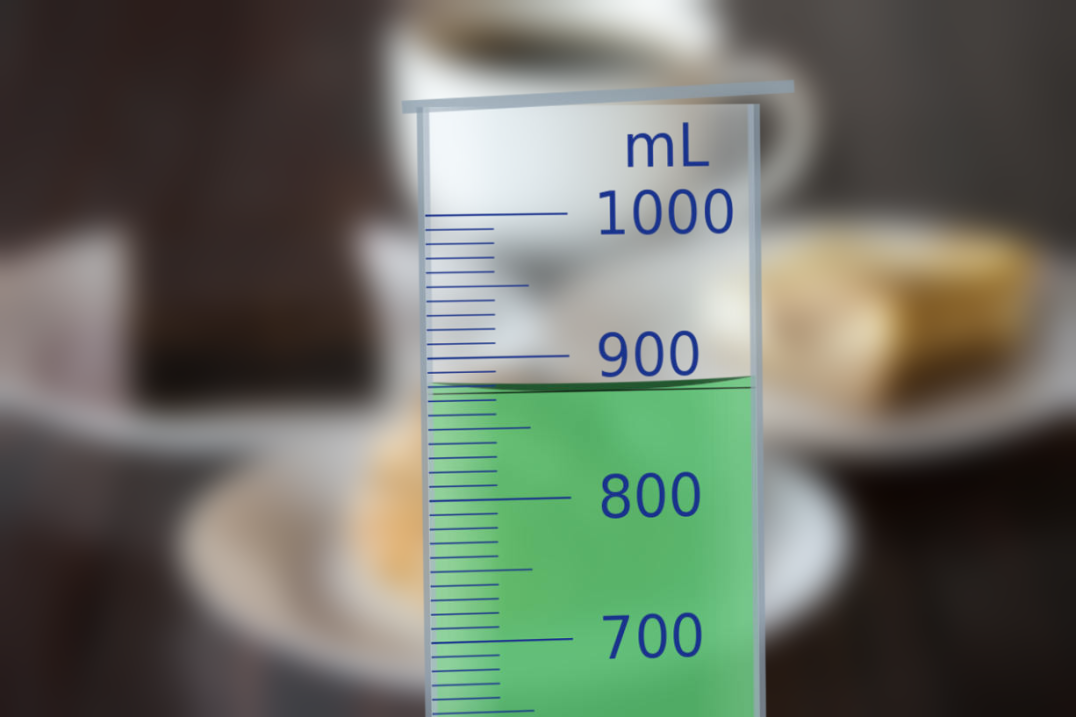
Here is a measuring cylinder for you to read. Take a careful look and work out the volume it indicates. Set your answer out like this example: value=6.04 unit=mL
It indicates value=875 unit=mL
